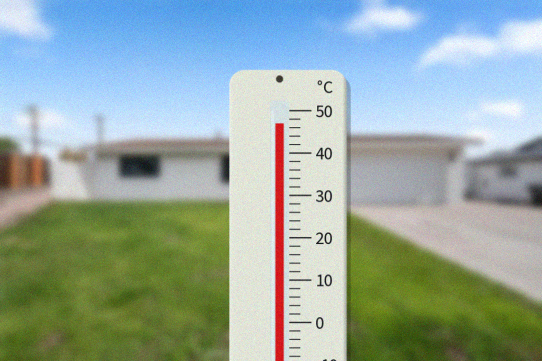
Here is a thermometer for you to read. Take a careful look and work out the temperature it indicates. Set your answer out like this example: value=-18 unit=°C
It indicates value=47 unit=°C
